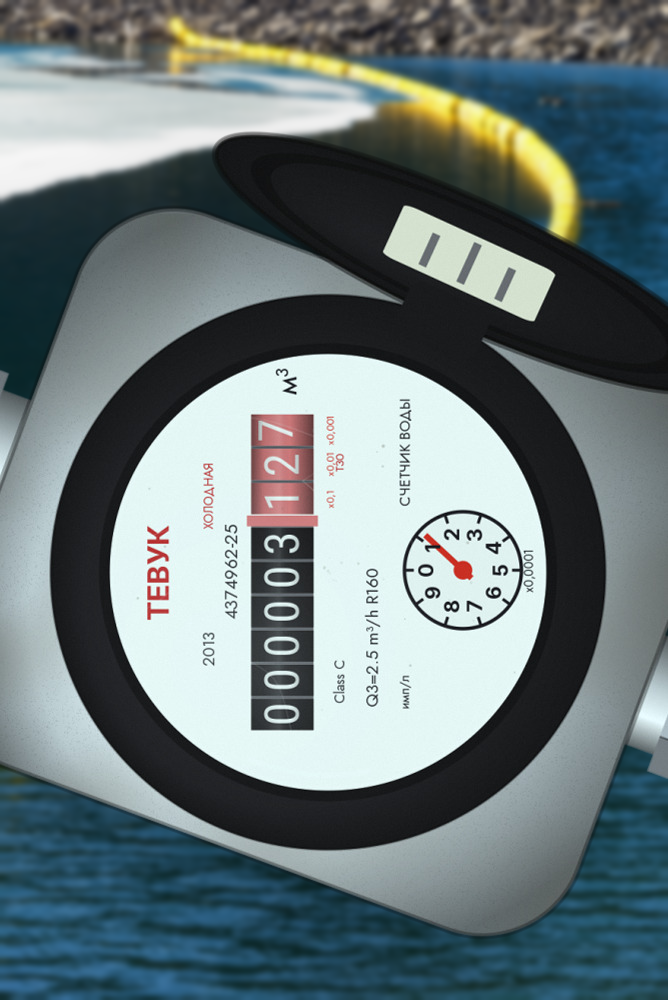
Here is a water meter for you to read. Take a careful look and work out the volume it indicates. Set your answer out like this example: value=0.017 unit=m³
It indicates value=3.1271 unit=m³
